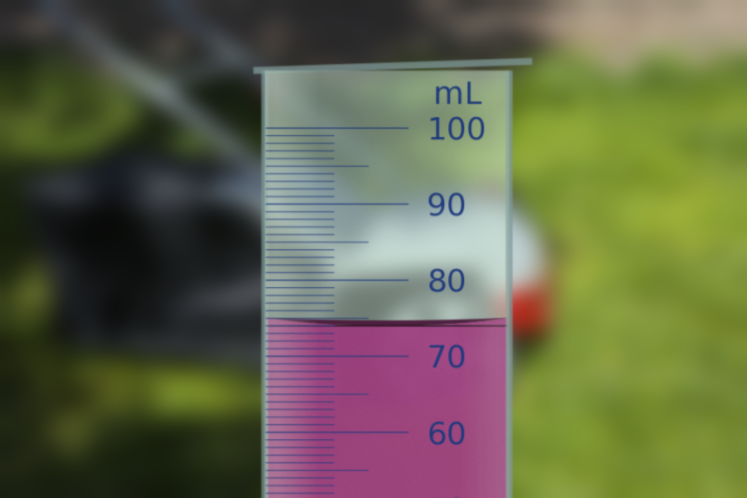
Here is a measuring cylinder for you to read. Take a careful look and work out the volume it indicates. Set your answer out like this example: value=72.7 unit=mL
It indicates value=74 unit=mL
